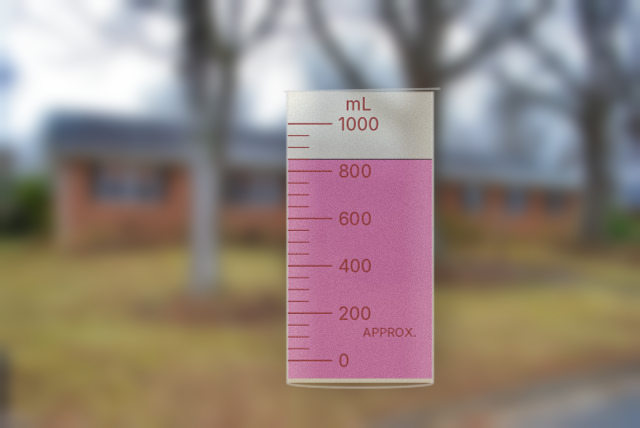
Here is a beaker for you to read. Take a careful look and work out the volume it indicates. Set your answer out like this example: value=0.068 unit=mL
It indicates value=850 unit=mL
